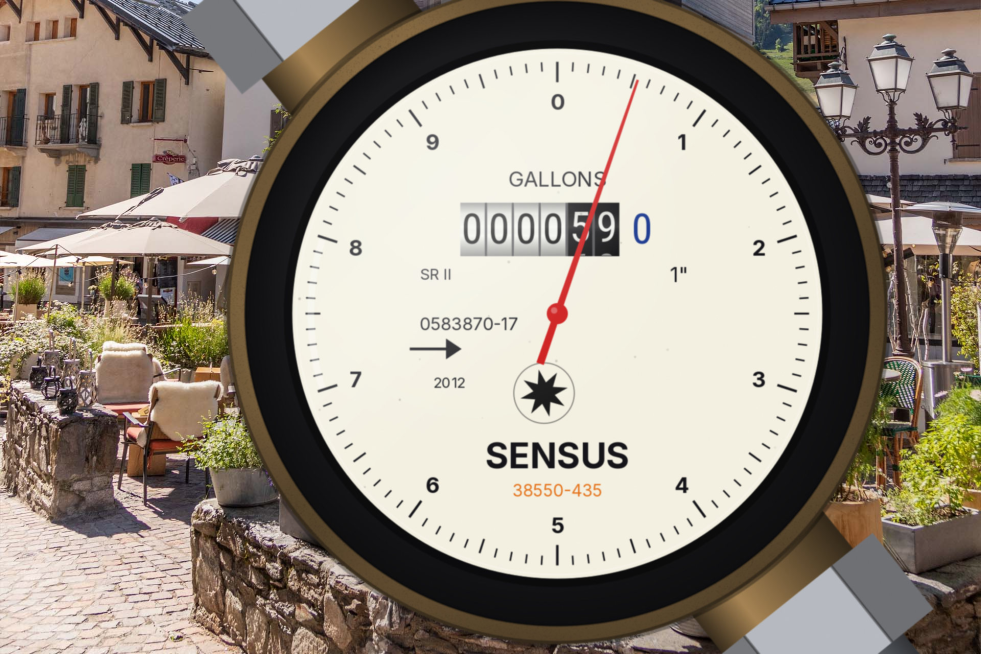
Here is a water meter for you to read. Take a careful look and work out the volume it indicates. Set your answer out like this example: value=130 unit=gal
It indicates value=590.5 unit=gal
